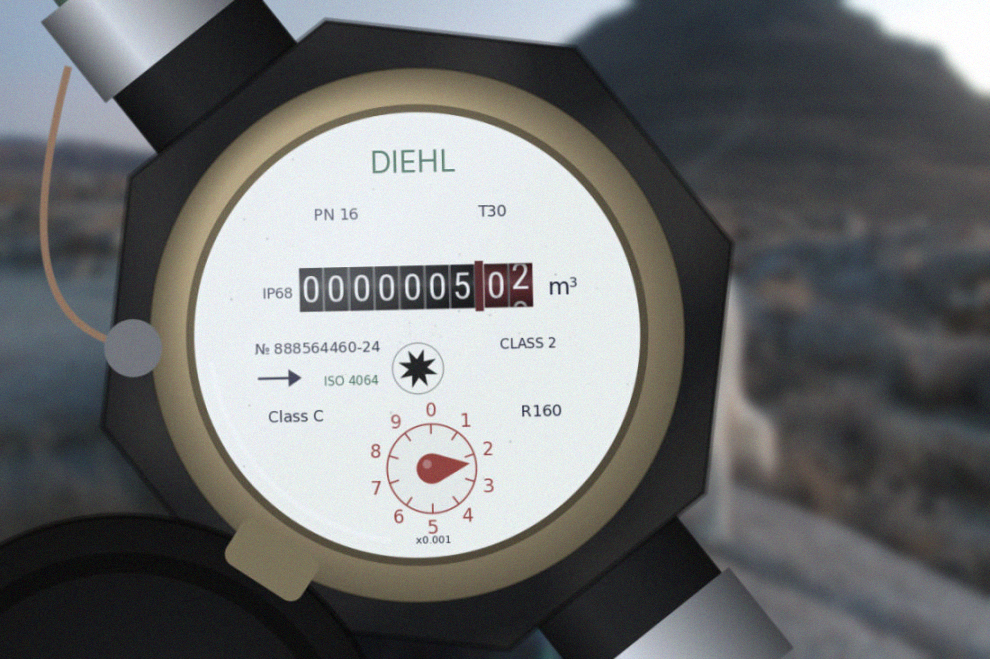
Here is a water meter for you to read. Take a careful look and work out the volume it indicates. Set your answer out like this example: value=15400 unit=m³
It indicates value=5.022 unit=m³
